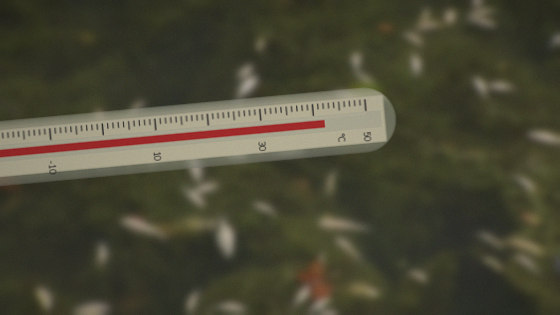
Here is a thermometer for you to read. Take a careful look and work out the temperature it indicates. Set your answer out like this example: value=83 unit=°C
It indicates value=42 unit=°C
